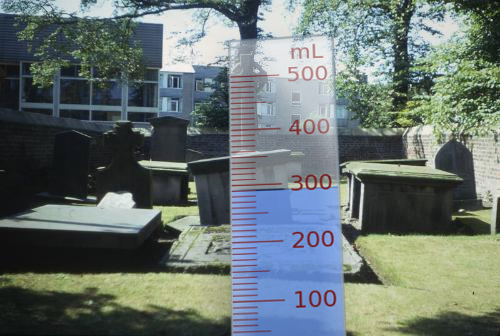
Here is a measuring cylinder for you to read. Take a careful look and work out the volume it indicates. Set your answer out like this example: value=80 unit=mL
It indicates value=290 unit=mL
